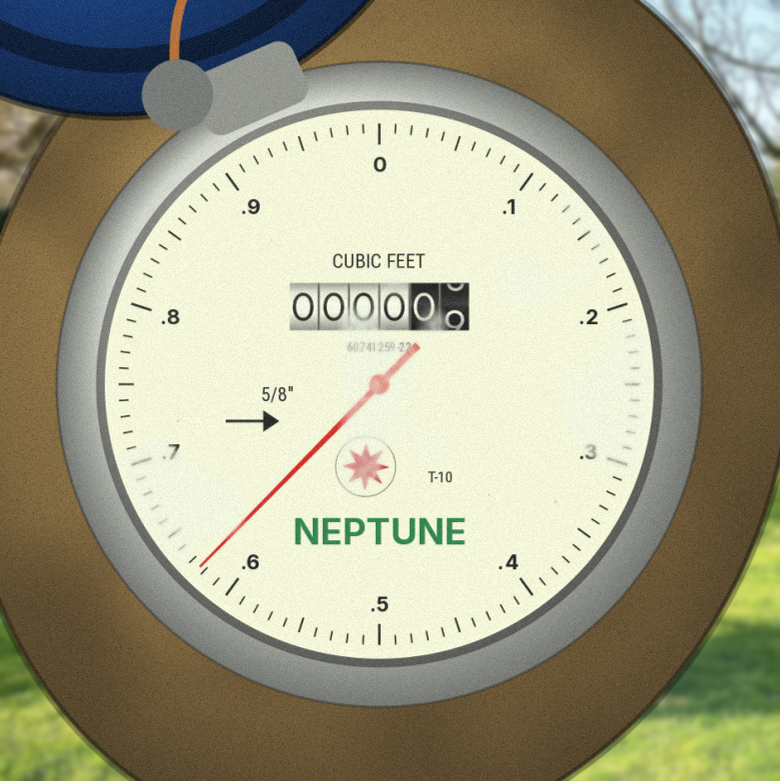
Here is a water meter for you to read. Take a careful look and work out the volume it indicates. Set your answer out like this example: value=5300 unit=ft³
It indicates value=8.62 unit=ft³
